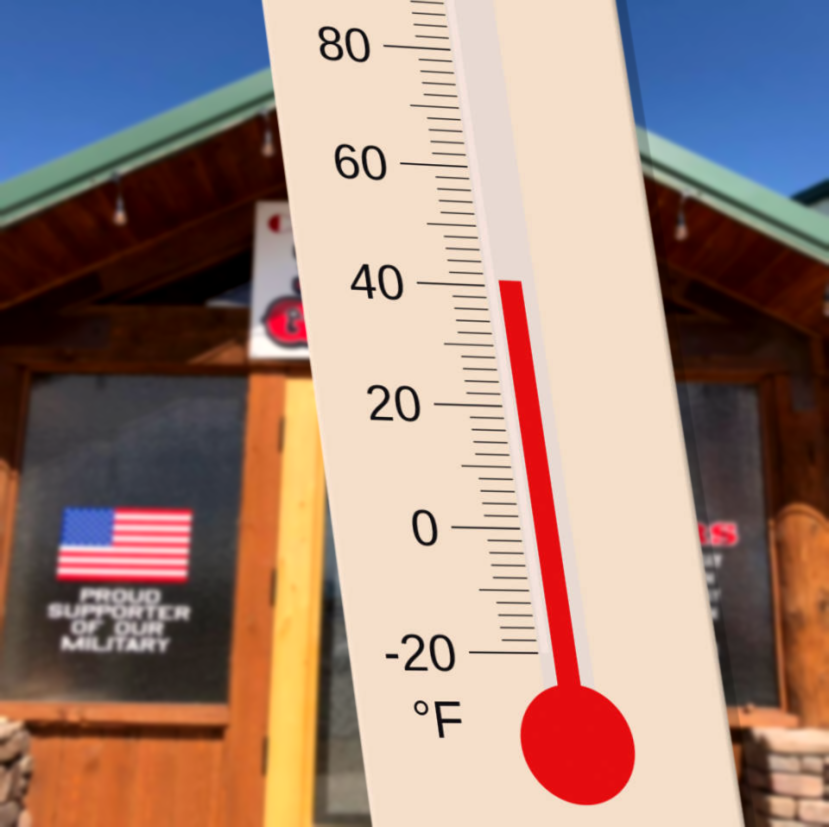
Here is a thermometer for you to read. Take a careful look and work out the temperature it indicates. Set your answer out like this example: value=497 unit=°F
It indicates value=41 unit=°F
